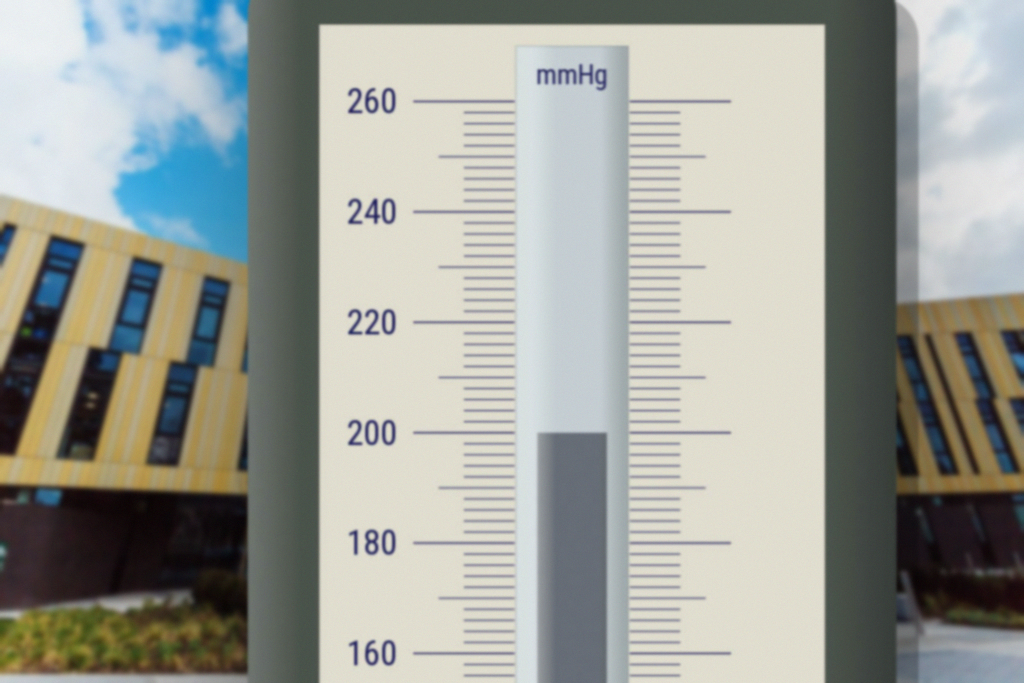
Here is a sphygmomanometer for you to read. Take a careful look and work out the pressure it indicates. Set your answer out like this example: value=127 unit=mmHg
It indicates value=200 unit=mmHg
